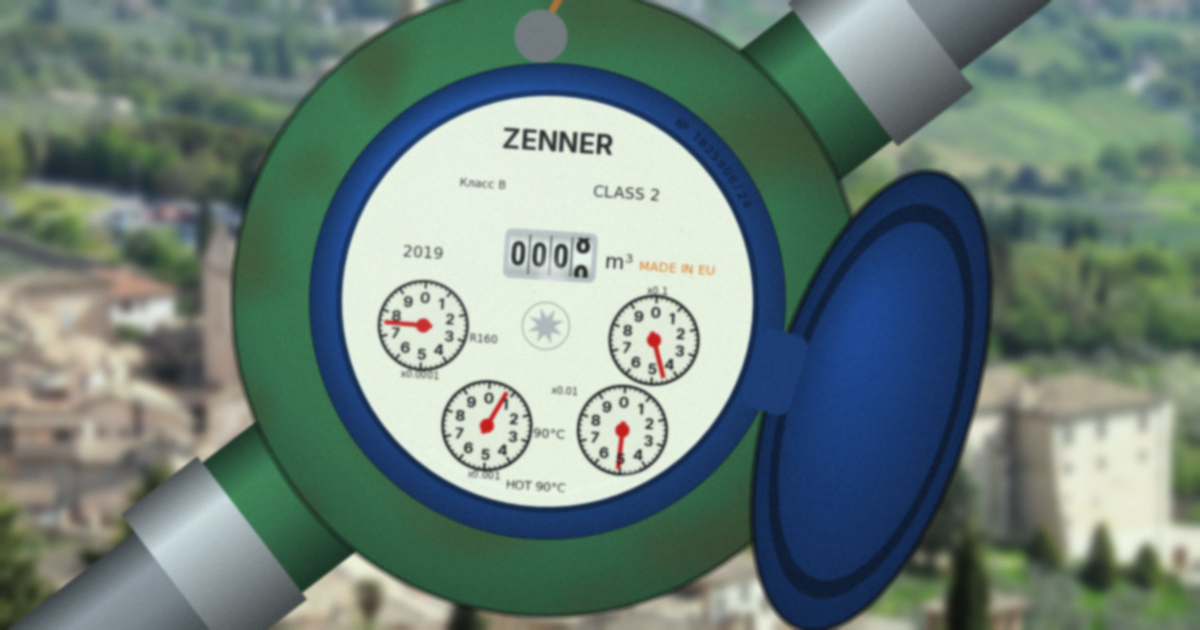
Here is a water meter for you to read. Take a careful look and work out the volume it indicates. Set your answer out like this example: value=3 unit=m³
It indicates value=8.4507 unit=m³
